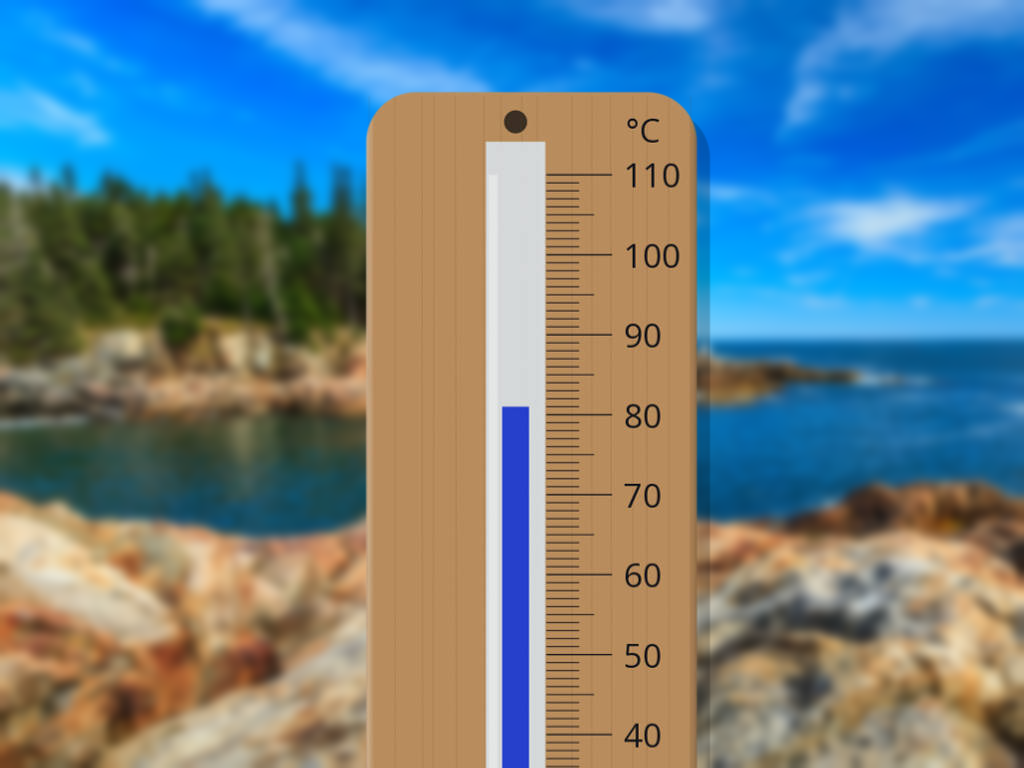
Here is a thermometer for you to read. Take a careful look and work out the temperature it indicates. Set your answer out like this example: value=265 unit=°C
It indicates value=81 unit=°C
